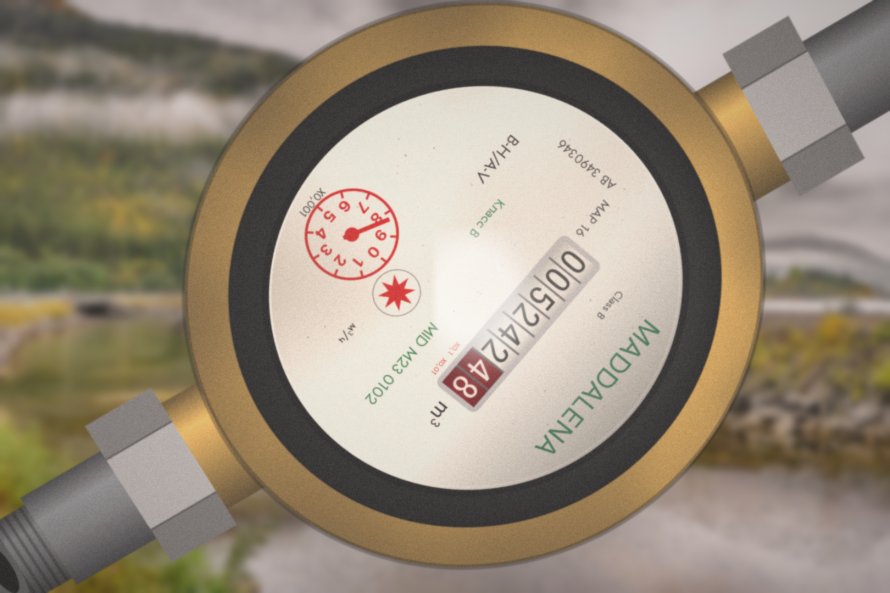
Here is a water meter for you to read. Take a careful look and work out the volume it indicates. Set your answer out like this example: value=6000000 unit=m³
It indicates value=5242.488 unit=m³
